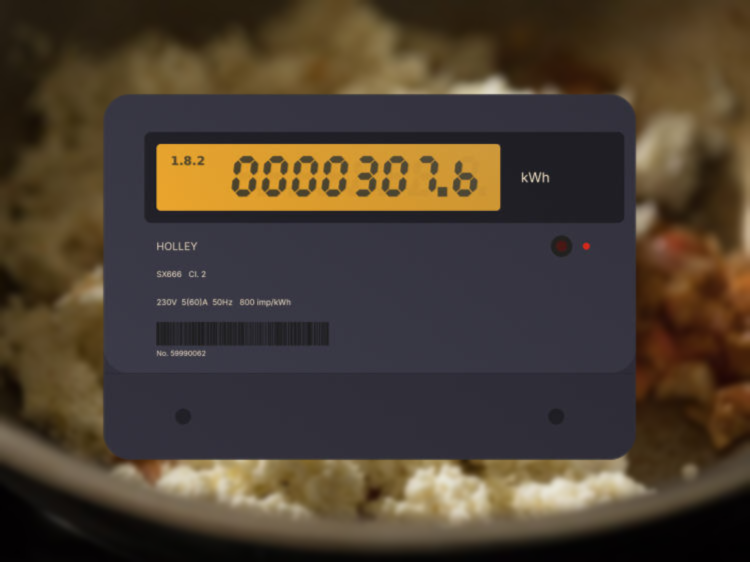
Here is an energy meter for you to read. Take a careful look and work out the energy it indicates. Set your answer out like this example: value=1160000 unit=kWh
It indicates value=307.6 unit=kWh
